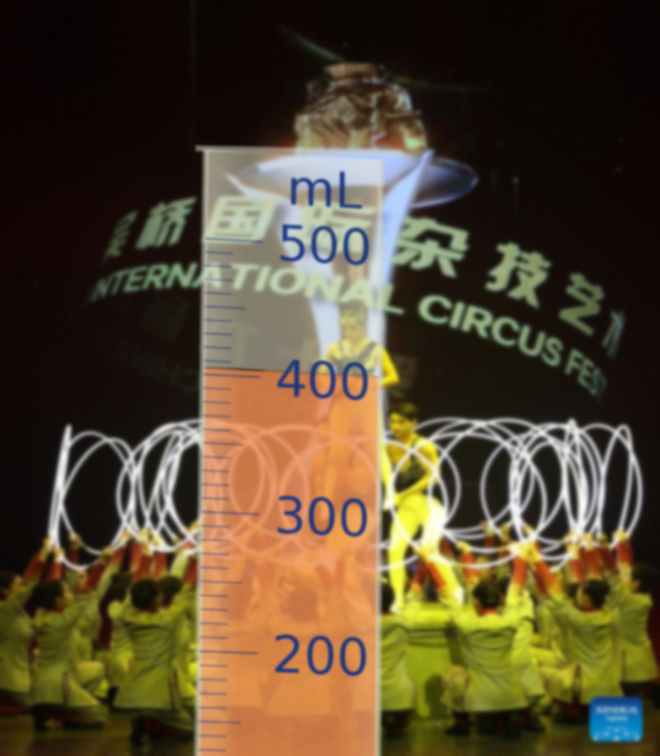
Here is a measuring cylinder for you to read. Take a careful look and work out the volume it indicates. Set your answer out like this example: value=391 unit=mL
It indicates value=405 unit=mL
